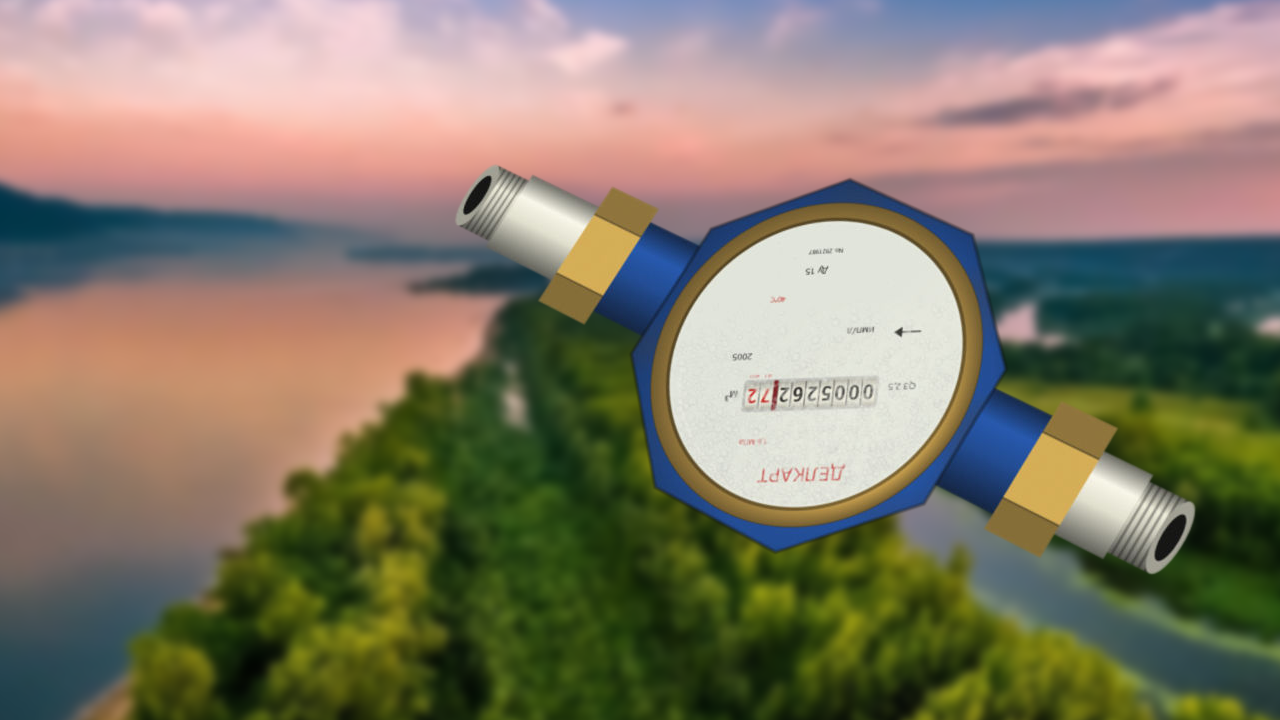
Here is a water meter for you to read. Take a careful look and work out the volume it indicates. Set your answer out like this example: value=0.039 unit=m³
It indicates value=5262.72 unit=m³
